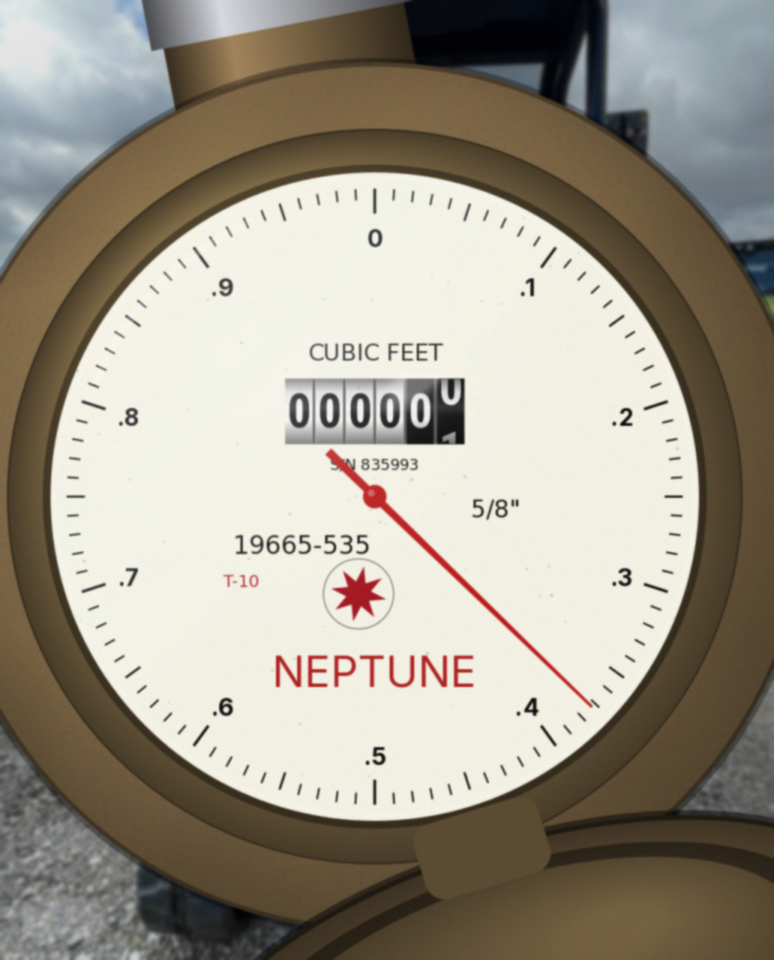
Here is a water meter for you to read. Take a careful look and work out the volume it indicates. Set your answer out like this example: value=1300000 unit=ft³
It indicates value=0.37 unit=ft³
